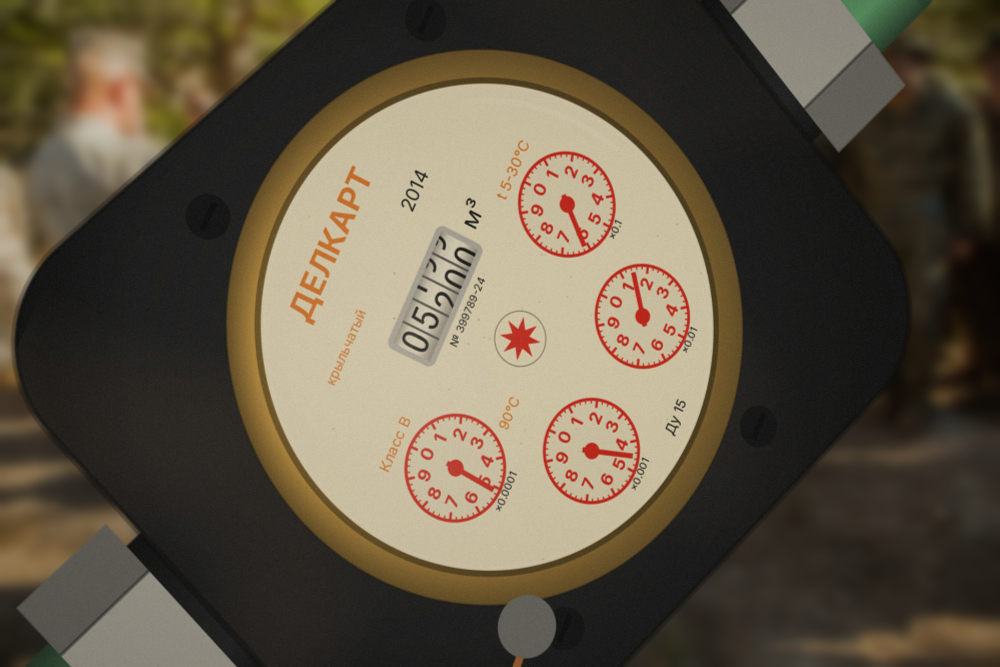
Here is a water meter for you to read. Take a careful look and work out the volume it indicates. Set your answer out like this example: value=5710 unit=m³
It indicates value=5199.6145 unit=m³
